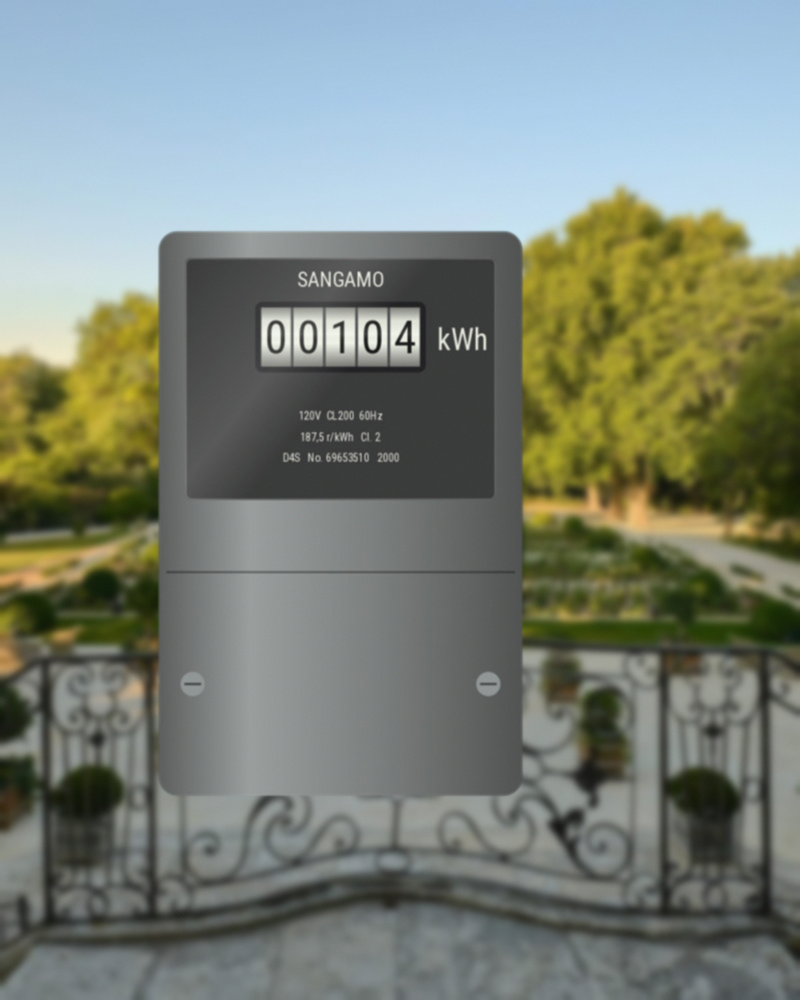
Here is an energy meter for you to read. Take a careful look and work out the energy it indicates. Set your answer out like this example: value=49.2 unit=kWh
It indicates value=104 unit=kWh
